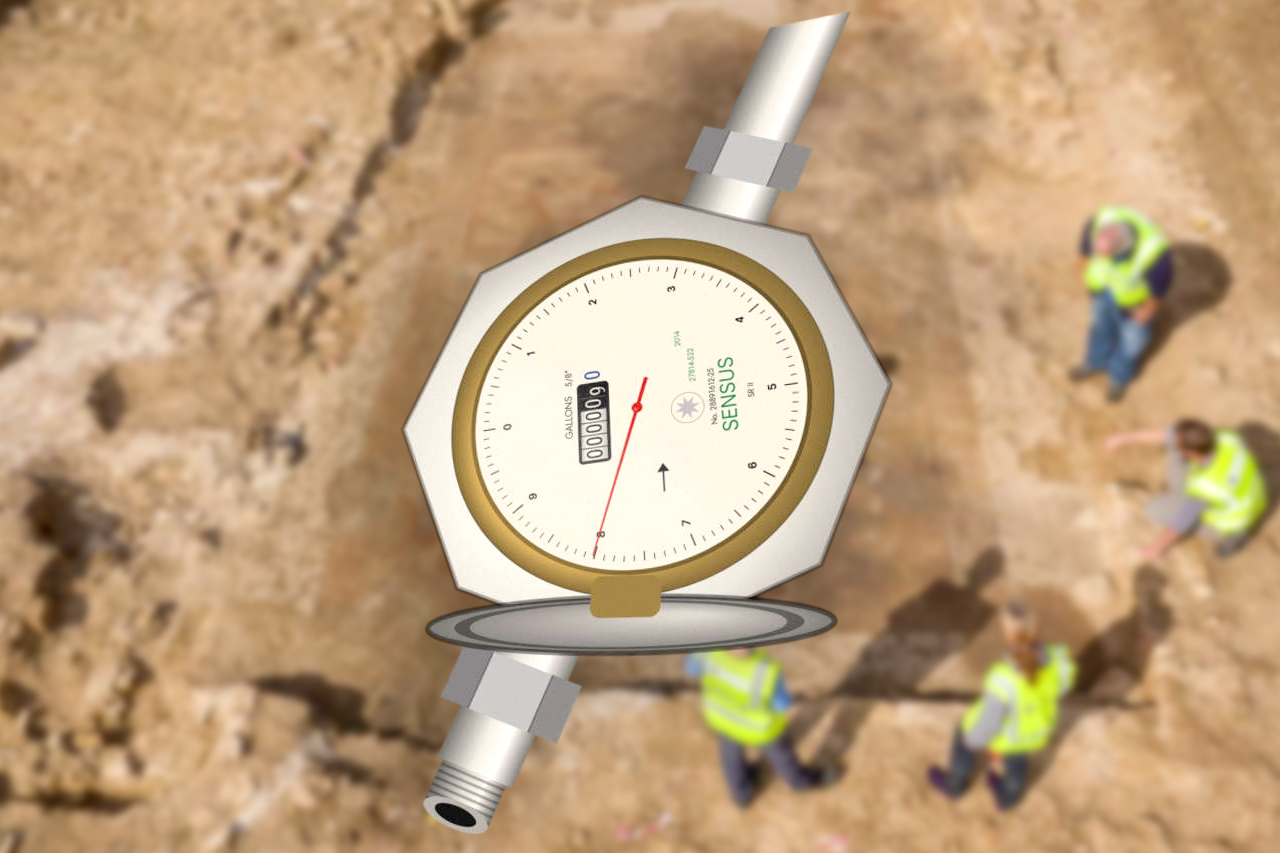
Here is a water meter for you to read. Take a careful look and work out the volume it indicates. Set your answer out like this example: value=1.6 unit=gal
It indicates value=88.0 unit=gal
